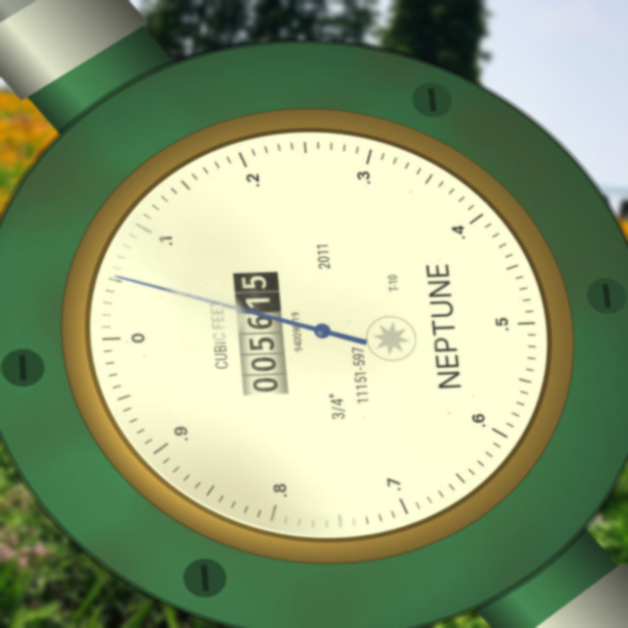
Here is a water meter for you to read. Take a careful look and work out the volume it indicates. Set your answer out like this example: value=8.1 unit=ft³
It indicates value=5615.05 unit=ft³
